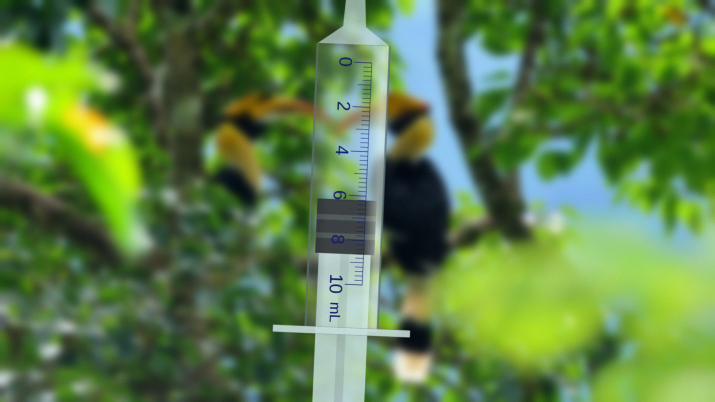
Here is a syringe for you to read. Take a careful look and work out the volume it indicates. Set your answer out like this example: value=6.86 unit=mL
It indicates value=6.2 unit=mL
